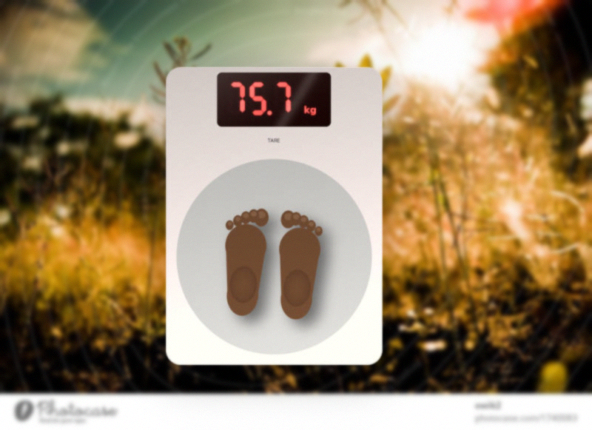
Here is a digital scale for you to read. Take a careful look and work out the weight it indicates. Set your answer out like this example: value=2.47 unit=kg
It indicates value=75.7 unit=kg
